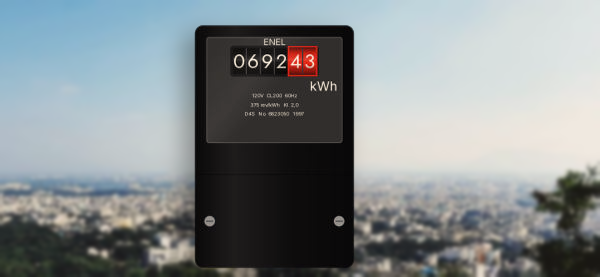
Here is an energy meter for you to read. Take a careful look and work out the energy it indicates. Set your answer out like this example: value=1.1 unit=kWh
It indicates value=692.43 unit=kWh
